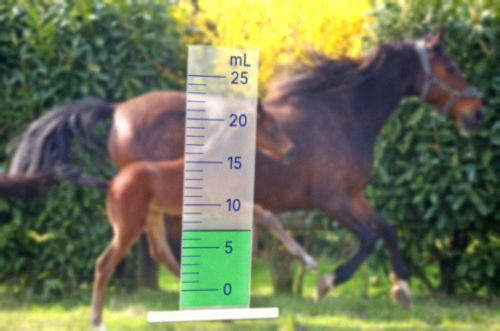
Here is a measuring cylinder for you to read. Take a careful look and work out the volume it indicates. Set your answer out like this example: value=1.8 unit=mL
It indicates value=7 unit=mL
